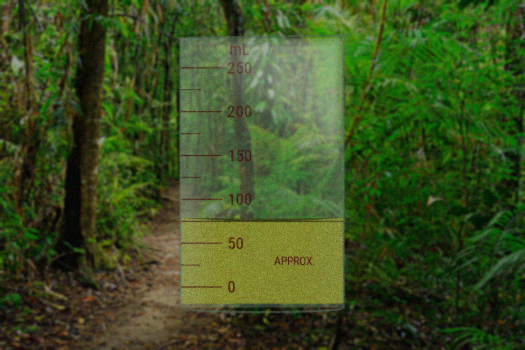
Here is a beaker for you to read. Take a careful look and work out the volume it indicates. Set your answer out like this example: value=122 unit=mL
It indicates value=75 unit=mL
